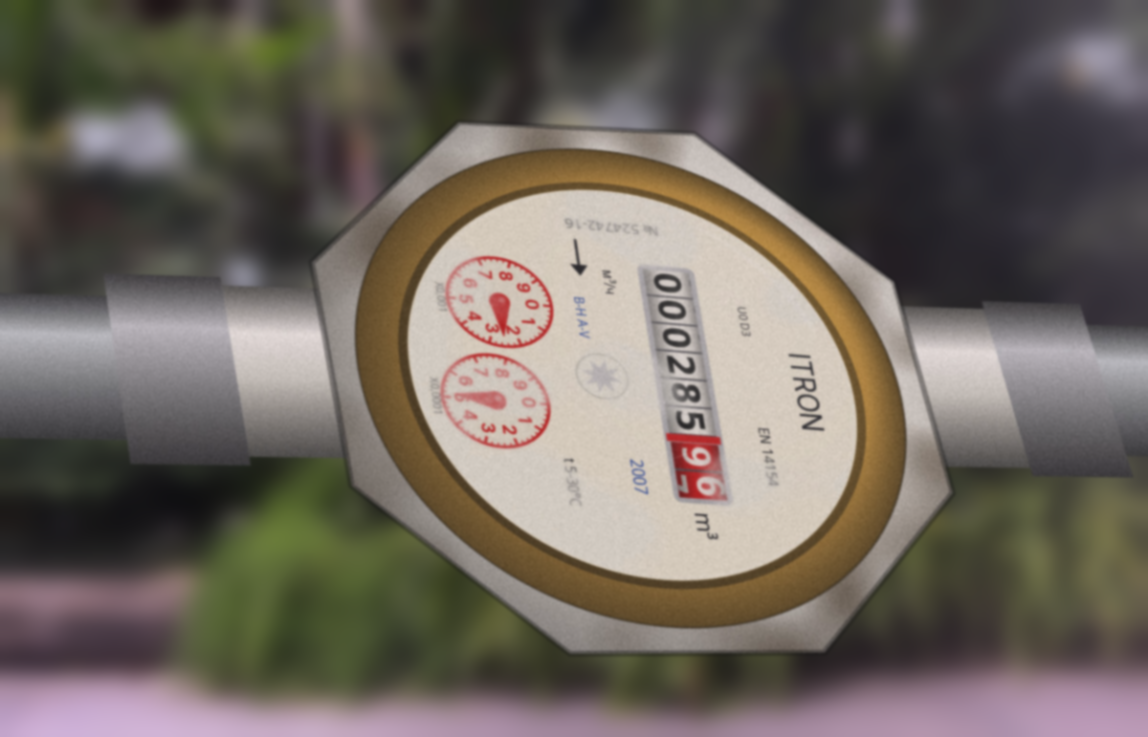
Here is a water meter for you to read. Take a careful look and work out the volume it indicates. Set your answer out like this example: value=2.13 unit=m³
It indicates value=285.9625 unit=m³
